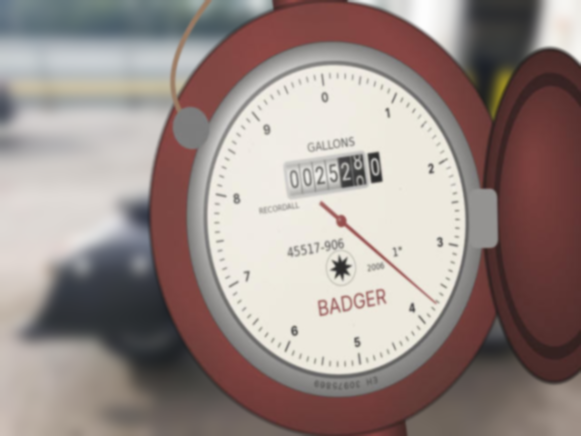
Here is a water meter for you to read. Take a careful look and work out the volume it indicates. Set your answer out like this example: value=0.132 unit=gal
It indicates value=25283.7 unit=gal
